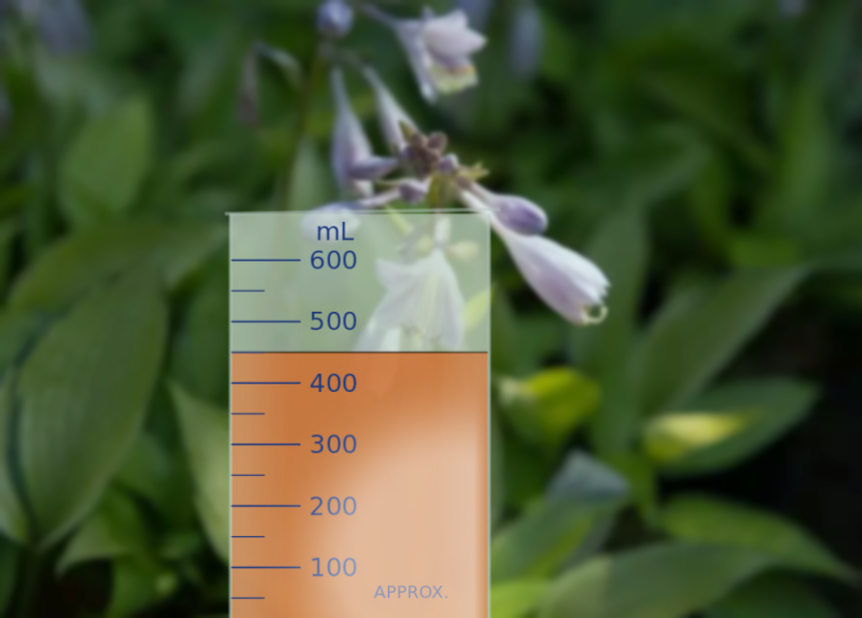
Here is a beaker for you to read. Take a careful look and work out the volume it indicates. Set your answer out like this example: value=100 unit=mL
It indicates value=450 unit=mL
